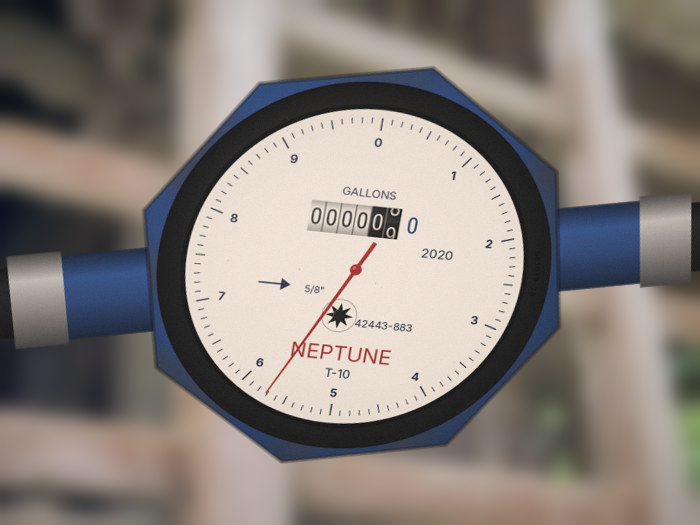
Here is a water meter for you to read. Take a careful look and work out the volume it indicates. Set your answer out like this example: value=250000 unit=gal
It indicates value=85.7 unit=gal
